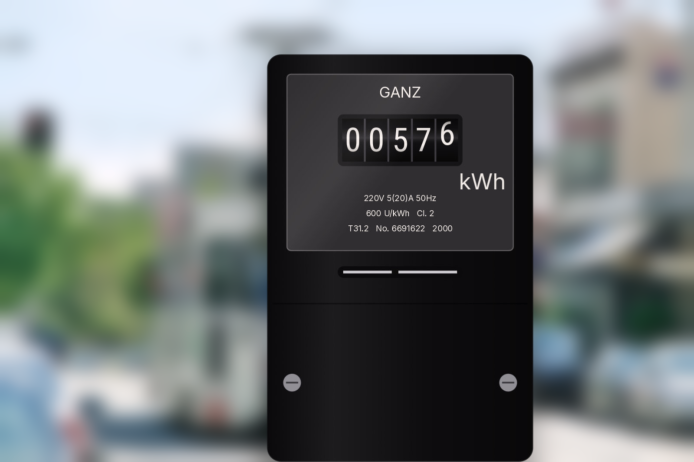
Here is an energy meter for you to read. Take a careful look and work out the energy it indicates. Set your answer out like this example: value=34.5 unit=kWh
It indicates value=576 unit=kWh
